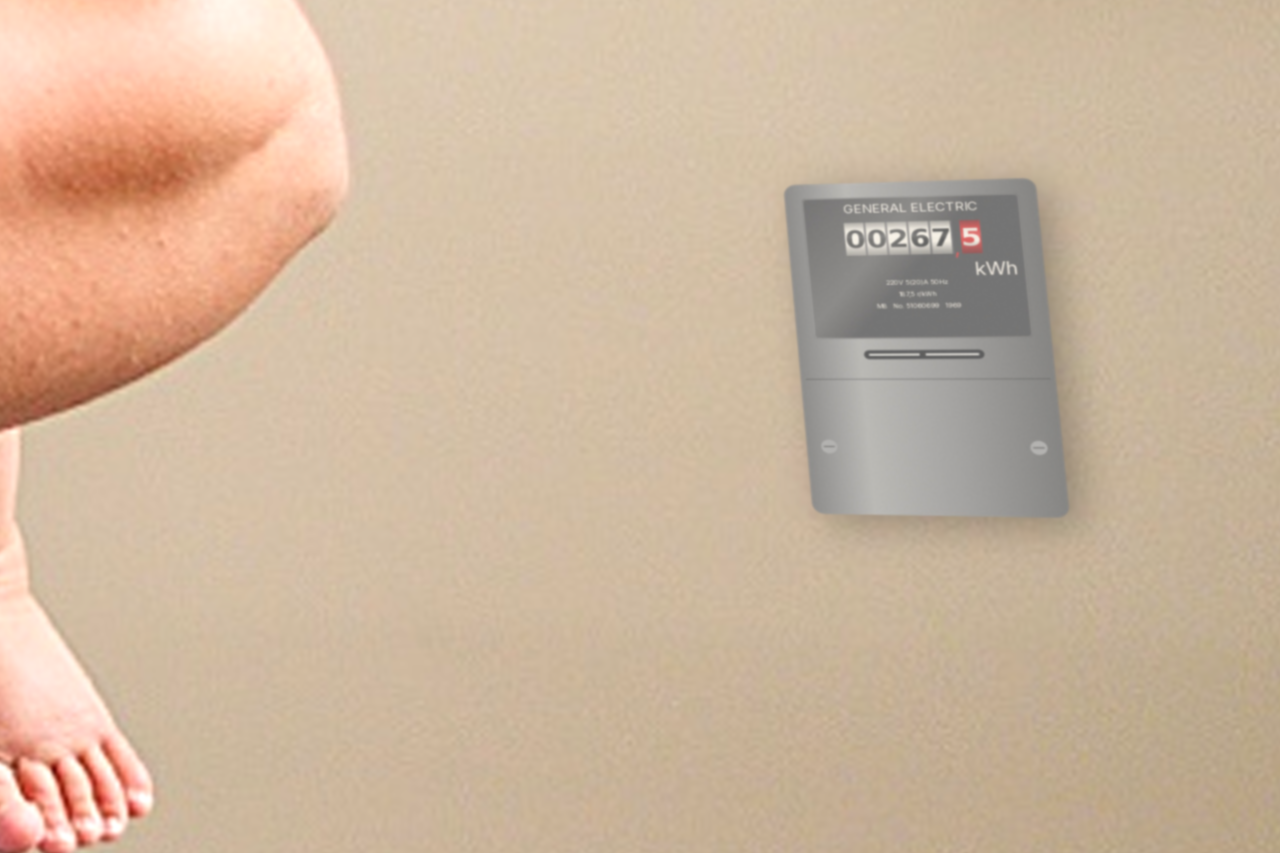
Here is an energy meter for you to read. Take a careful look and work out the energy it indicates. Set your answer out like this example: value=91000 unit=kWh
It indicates value=267.5 unit=kWh
